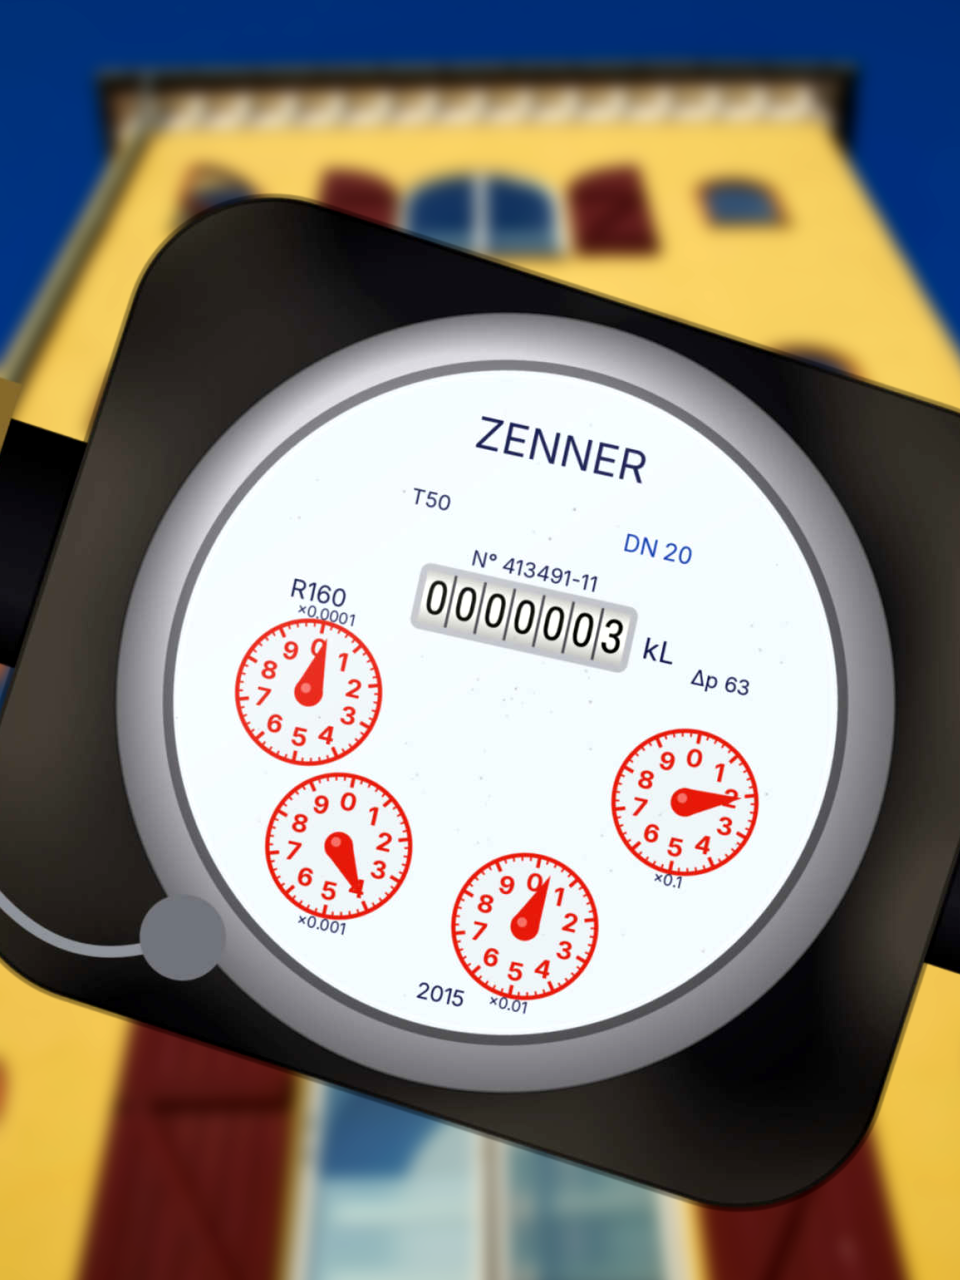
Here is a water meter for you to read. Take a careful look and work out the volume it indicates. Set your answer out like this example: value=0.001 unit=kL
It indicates value=3.2040 unit=kL
